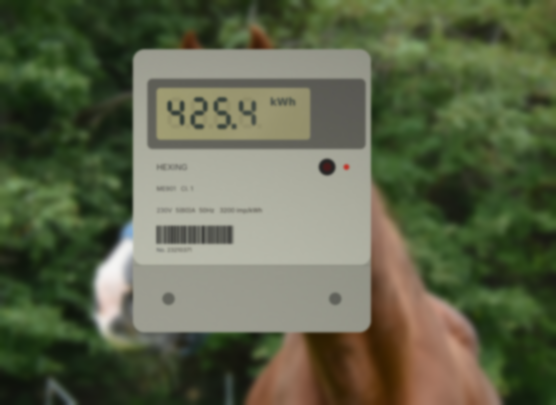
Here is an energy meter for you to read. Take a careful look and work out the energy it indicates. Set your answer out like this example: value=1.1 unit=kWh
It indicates value=425.4 unit=kWh
